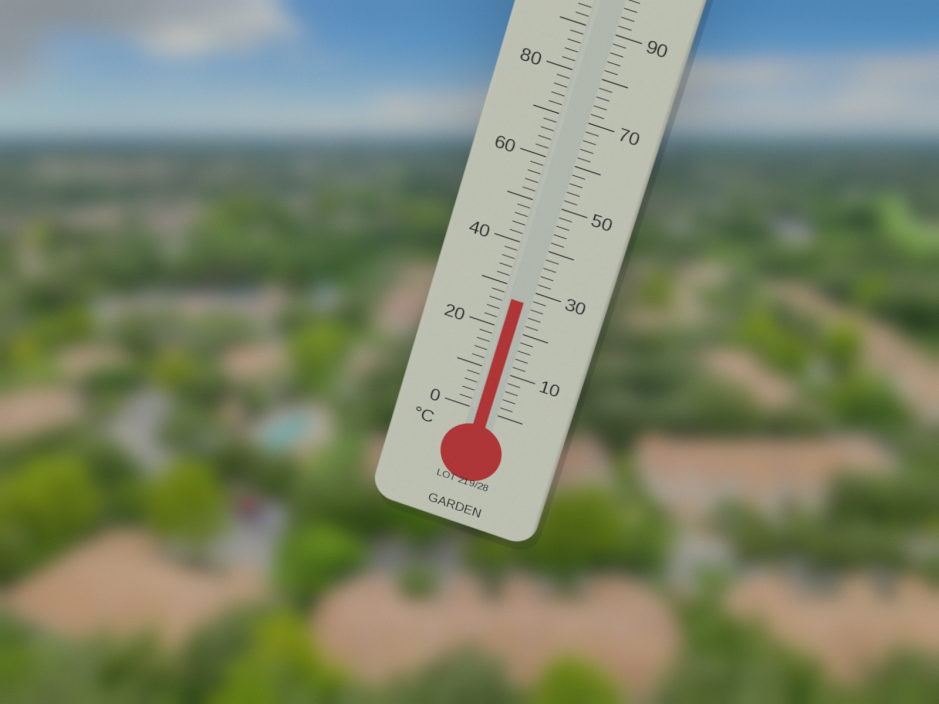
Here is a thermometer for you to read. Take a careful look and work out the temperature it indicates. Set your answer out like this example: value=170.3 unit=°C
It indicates value=27 unit=°C
